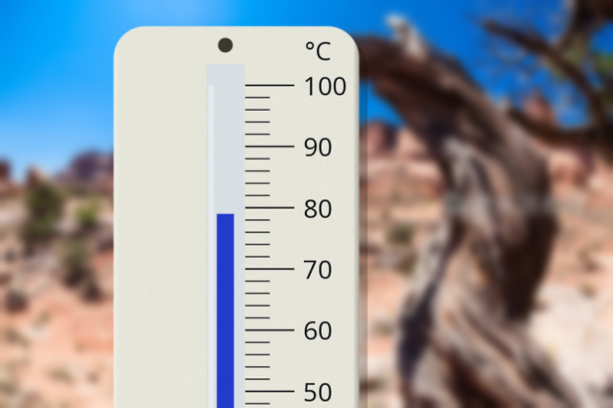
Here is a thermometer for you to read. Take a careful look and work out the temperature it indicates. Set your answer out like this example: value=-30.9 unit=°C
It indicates value=79 unit=°C
